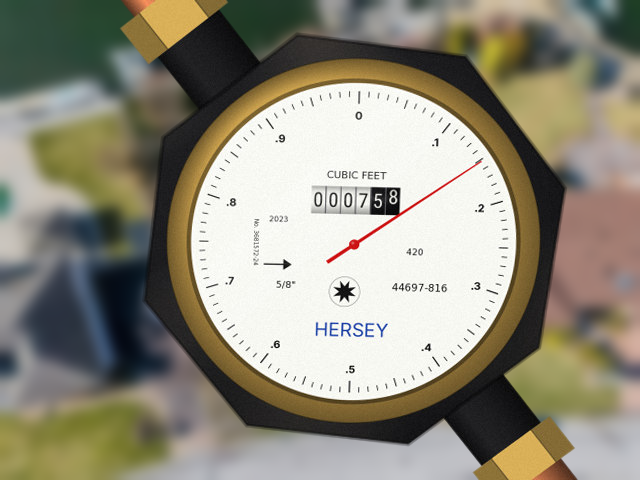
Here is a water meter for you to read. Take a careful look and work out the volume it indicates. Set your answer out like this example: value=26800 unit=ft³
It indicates value=758.15 unit=ft³
